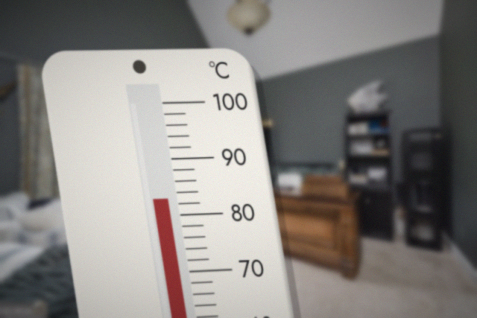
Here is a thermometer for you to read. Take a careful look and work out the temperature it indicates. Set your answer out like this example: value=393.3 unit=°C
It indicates value=83 unit=°C
